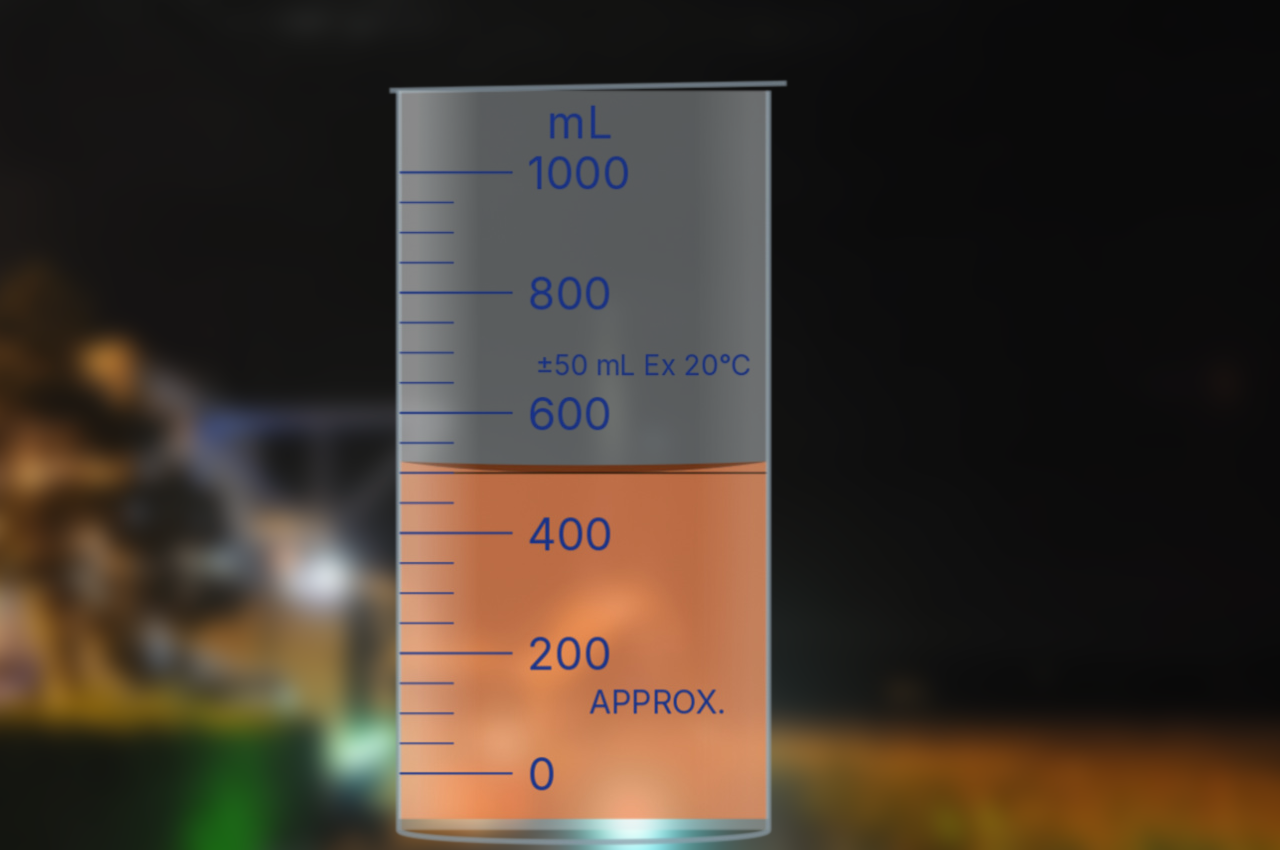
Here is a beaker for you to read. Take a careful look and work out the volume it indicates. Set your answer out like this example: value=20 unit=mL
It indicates value=500 unit=mL
